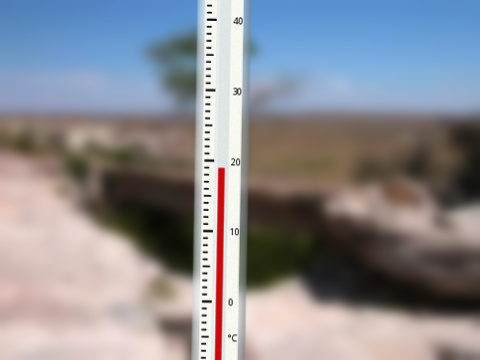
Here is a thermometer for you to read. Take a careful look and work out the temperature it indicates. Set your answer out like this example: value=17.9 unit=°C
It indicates value=19 unit=°C
